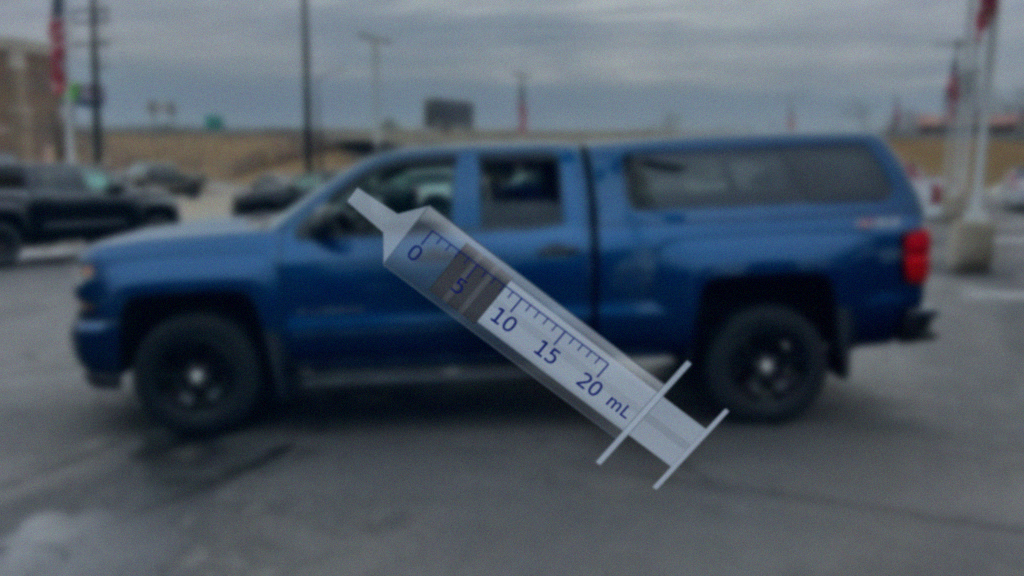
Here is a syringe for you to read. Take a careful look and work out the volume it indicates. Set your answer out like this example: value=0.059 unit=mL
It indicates value=3 unit=mL
